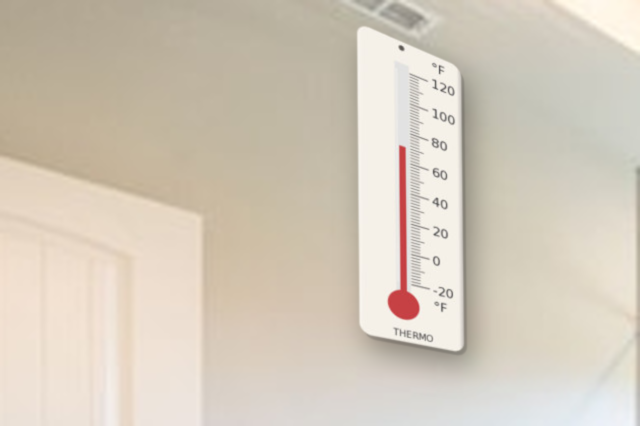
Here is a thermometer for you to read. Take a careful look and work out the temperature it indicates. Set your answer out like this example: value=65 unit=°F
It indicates value=70 unit=°F
